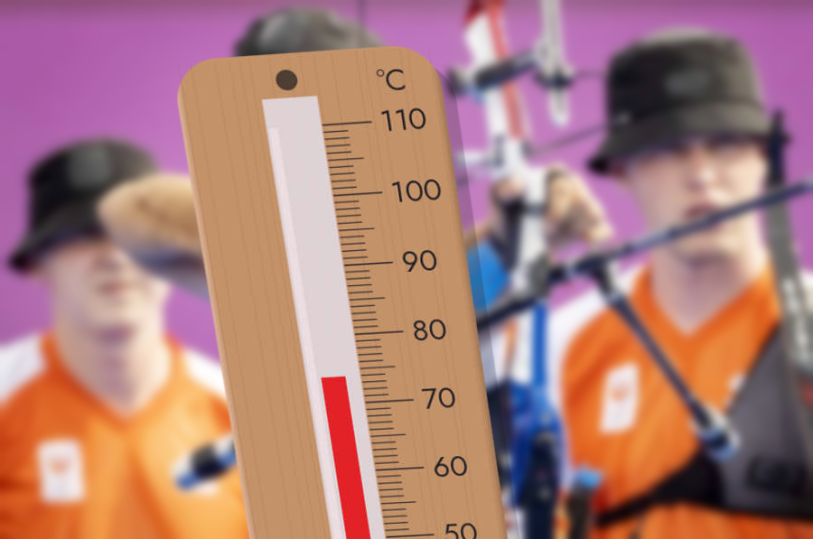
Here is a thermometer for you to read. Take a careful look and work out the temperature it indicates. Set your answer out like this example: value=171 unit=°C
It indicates value=74 unit=°C
